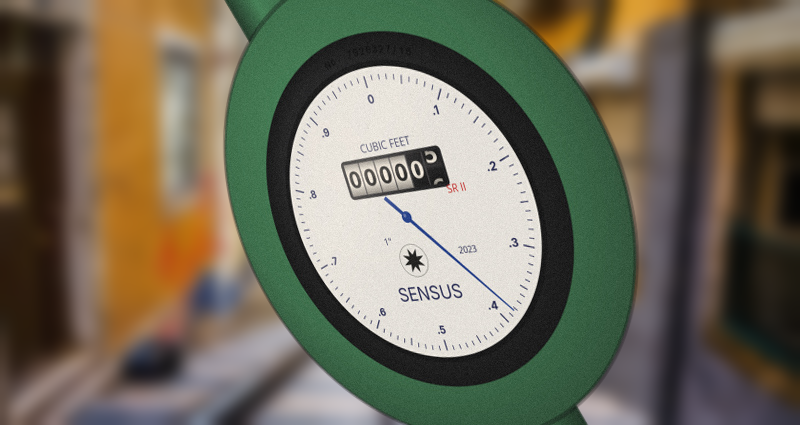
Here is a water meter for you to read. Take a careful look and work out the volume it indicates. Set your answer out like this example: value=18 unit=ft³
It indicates value=5.38 unit=ft³
